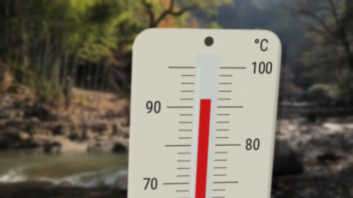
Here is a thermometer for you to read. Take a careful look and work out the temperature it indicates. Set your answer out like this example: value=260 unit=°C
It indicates value=92 unit=°C
